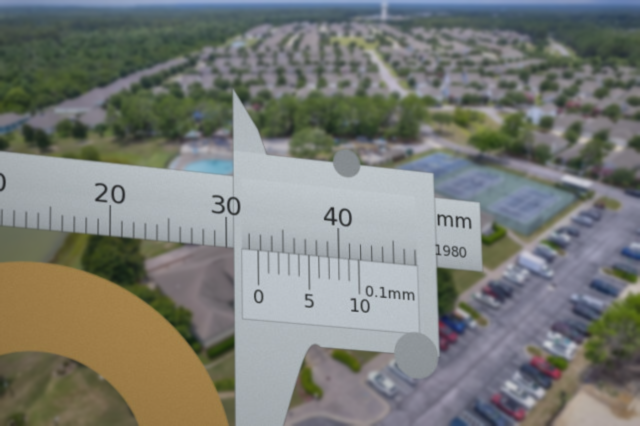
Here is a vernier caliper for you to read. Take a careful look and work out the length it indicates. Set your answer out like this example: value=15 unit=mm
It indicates value=32.8 unit=mm
